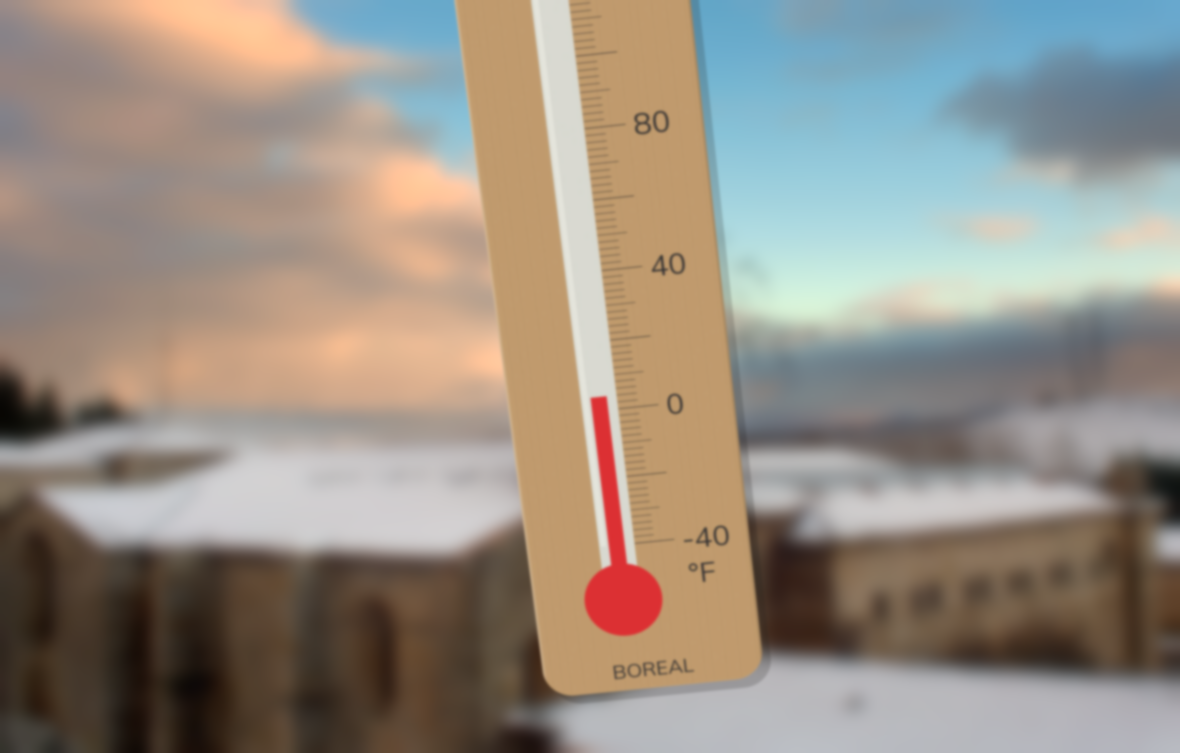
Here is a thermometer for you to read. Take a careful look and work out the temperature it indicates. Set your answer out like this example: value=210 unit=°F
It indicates value=4 unit=°F
